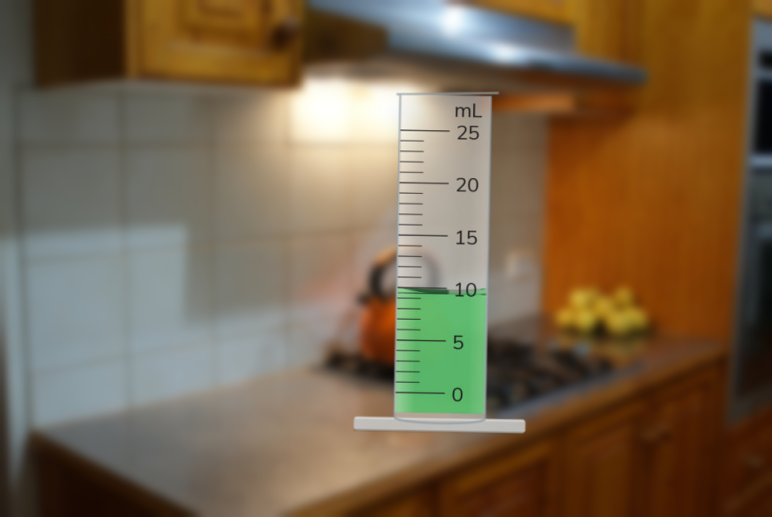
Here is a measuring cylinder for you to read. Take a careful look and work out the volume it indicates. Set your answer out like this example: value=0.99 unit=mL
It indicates value=9.5 unit=mL
